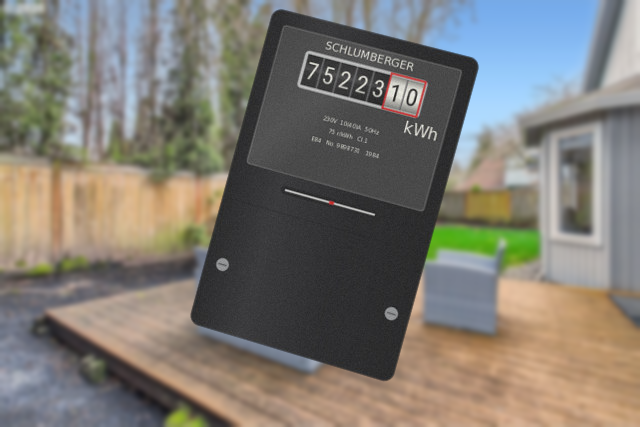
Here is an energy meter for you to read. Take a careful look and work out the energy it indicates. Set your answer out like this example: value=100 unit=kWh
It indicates value=75223.10 unit=kWh
